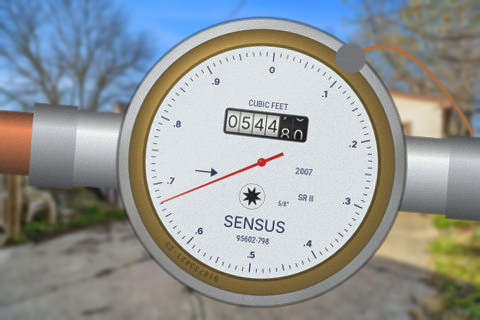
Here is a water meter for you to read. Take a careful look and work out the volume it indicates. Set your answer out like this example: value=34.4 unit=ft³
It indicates value=54479.67 unit=ft³
